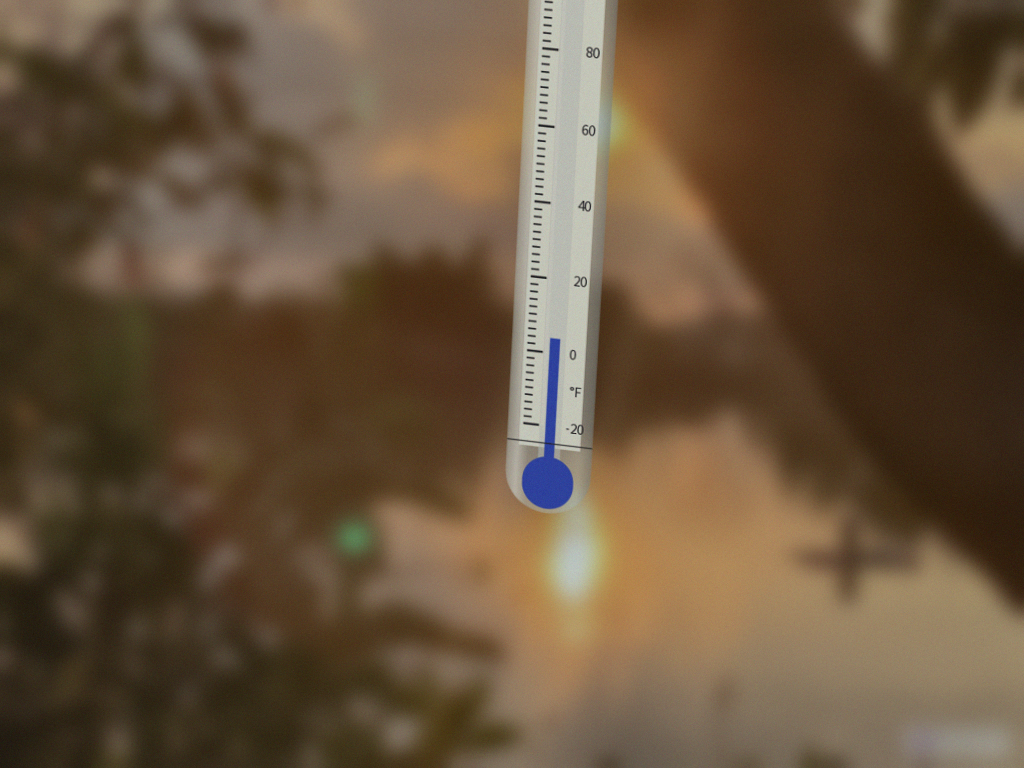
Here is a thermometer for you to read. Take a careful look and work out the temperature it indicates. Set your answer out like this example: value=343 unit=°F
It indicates value=4 unit=°F
